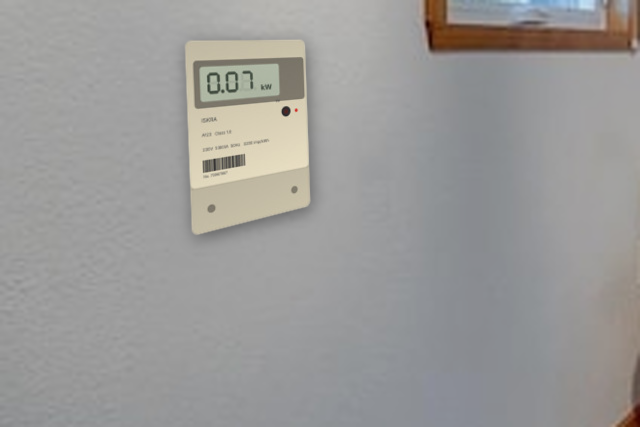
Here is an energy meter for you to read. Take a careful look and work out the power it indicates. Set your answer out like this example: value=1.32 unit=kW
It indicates value=0.07 unit=kW
